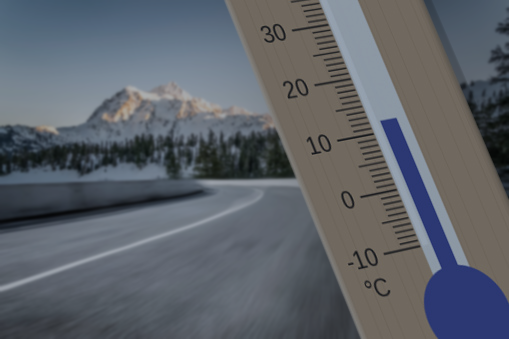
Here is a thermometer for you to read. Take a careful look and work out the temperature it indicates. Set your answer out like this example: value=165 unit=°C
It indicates value=12 unit=°C
